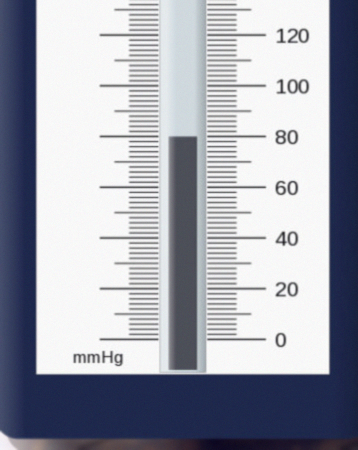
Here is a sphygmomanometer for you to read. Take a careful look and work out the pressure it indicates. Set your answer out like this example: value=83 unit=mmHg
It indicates value=80 unit=mmHg
